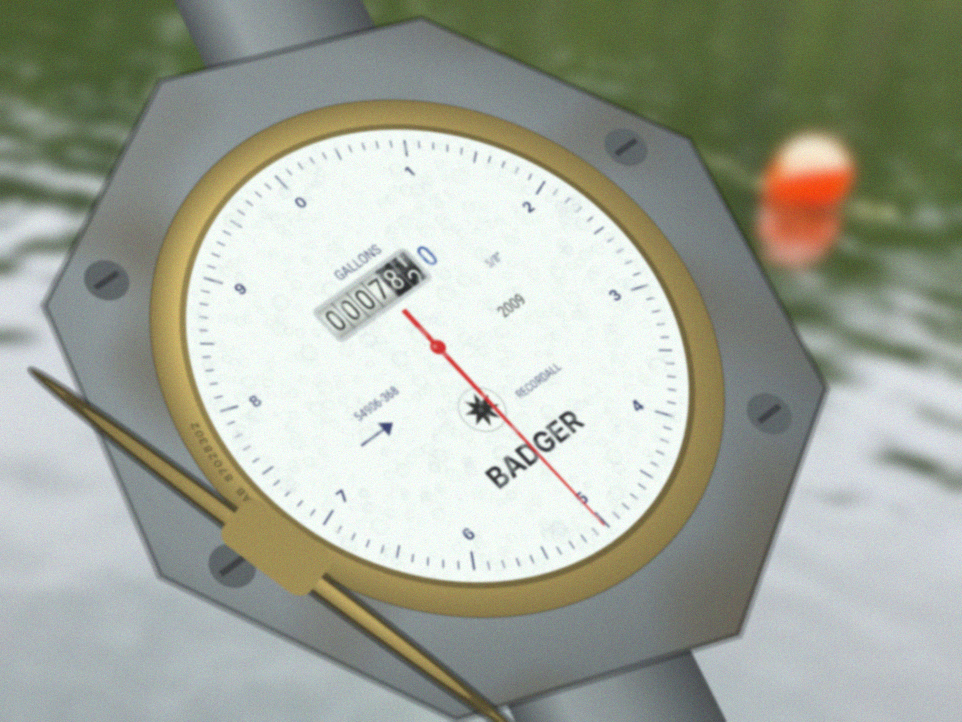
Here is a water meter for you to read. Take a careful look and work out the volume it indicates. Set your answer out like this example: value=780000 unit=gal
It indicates value=7815.0 unit=gal
